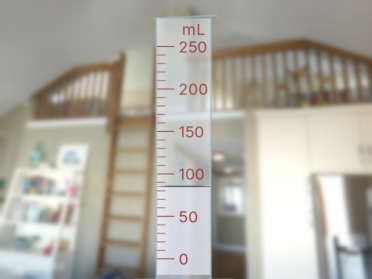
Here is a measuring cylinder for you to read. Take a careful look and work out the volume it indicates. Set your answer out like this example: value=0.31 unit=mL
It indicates value=85 unit=mL
